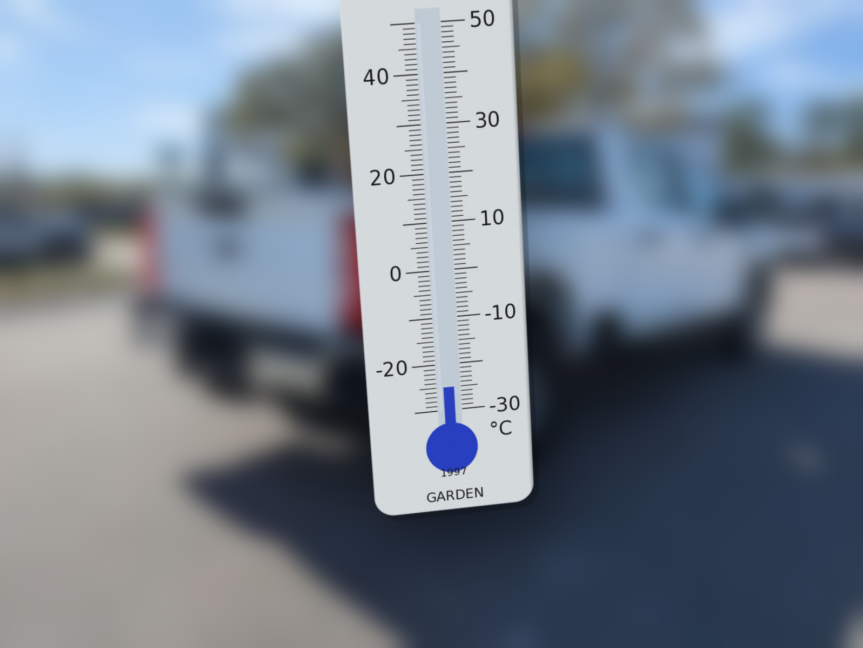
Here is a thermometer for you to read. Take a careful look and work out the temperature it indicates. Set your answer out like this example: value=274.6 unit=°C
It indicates value=-25 unit=°C
